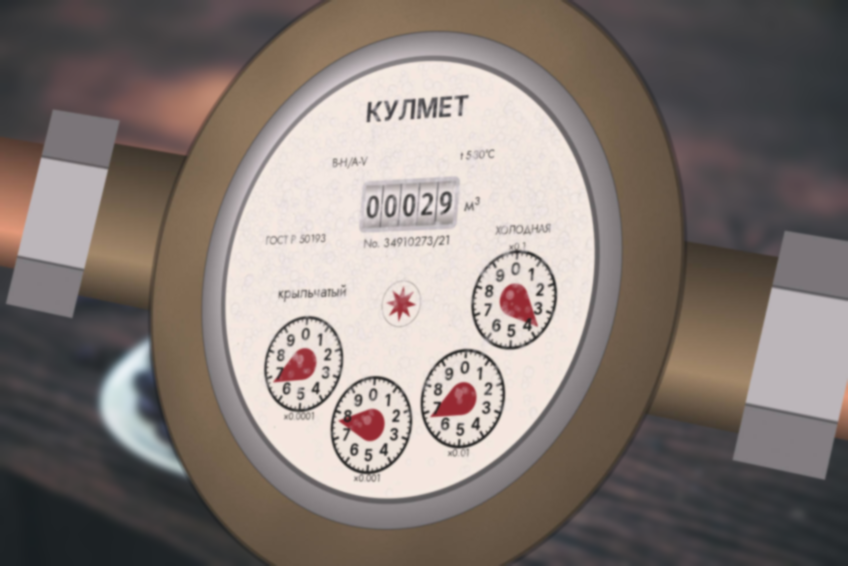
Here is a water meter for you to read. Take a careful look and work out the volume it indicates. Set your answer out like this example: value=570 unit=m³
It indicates value=29.3676 unit=m³
